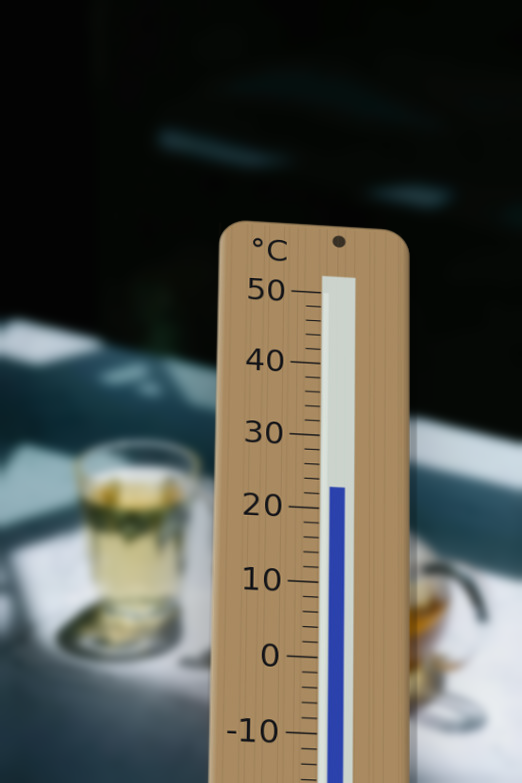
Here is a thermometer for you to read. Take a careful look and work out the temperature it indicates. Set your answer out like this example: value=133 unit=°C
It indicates value=23 unit=°C
